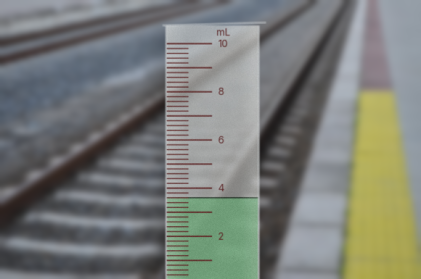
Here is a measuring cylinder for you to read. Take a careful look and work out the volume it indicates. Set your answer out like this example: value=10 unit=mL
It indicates value=3.6 unit=mL
